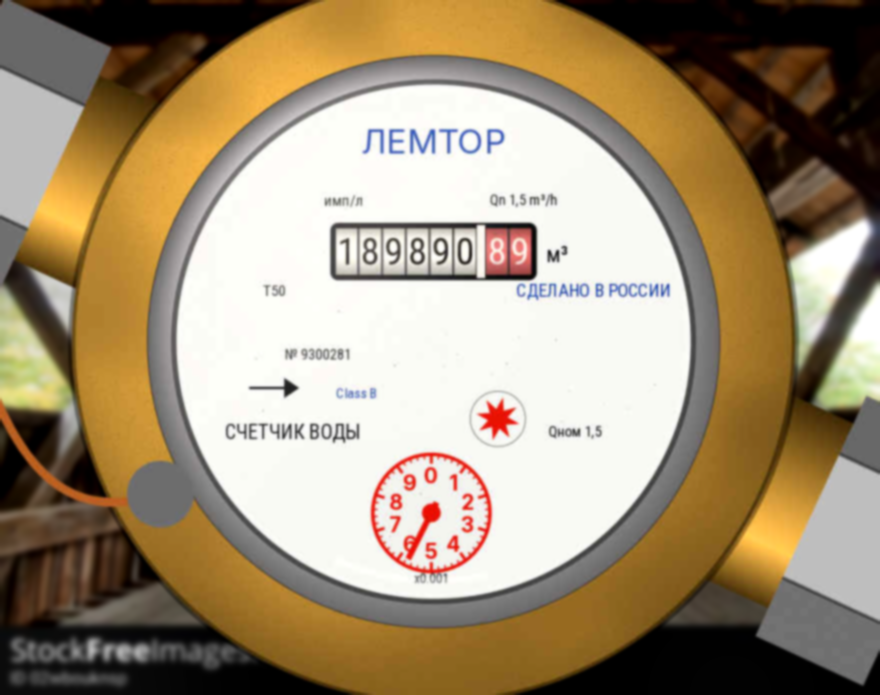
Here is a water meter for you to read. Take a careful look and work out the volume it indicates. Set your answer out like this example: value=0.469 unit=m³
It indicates value=189890.895 unit=m³
